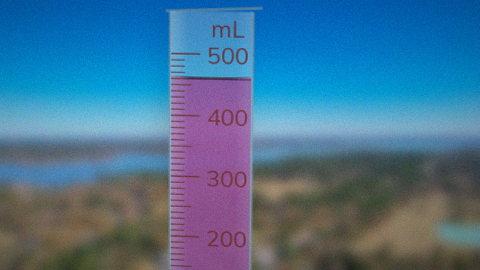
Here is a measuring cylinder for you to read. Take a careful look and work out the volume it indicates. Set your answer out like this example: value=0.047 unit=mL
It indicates value=460 unit=mL
